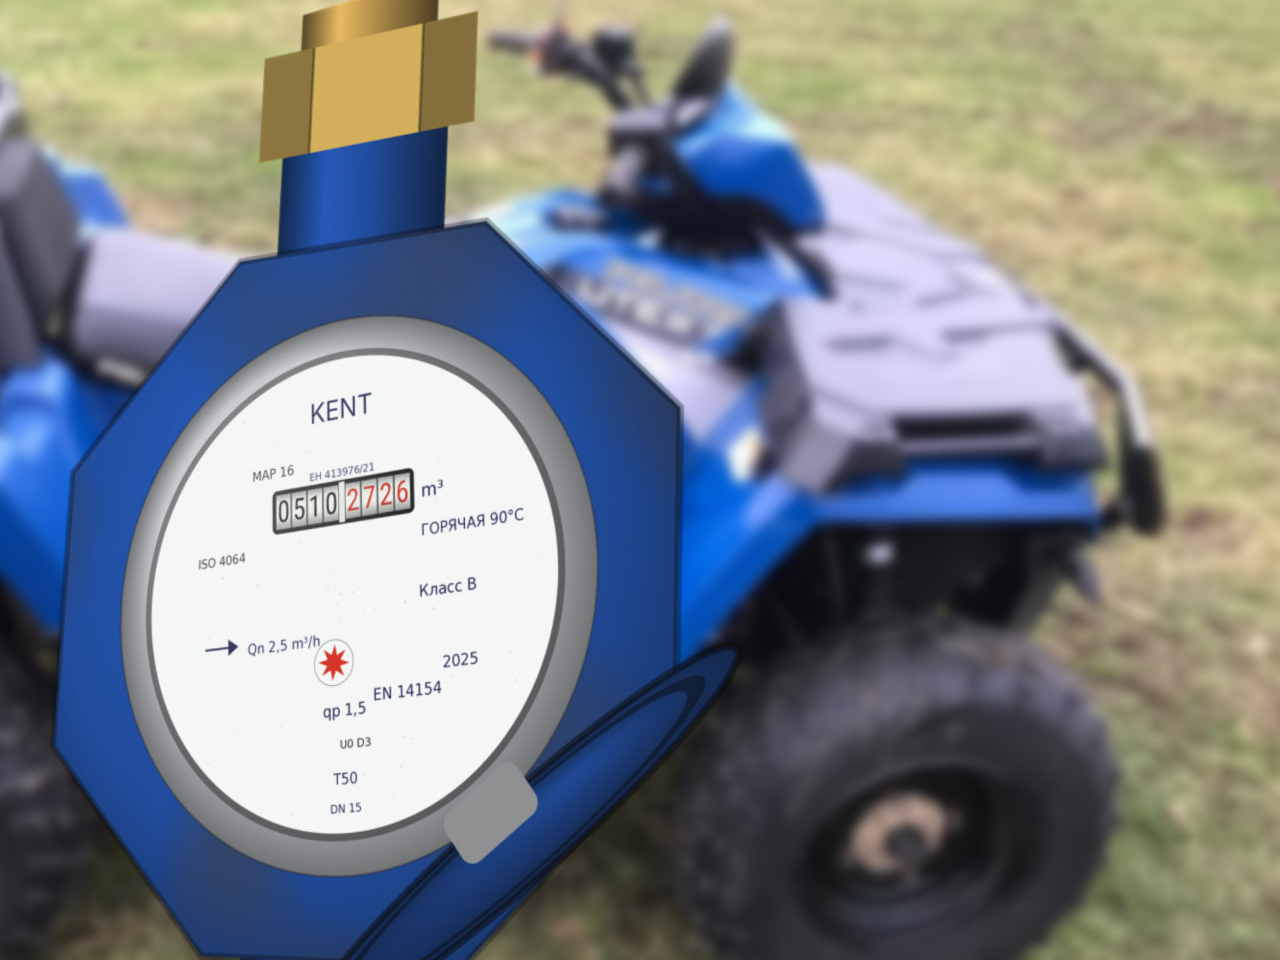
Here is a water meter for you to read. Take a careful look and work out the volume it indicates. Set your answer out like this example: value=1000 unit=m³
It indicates value=510.2726 unit=m³
